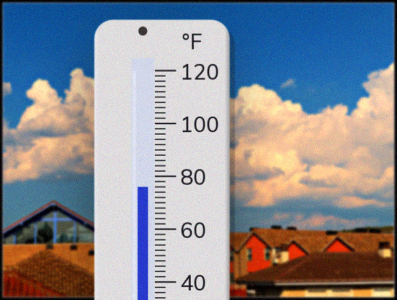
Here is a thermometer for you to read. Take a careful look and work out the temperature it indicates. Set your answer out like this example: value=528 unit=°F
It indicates value=76 unit=°F
